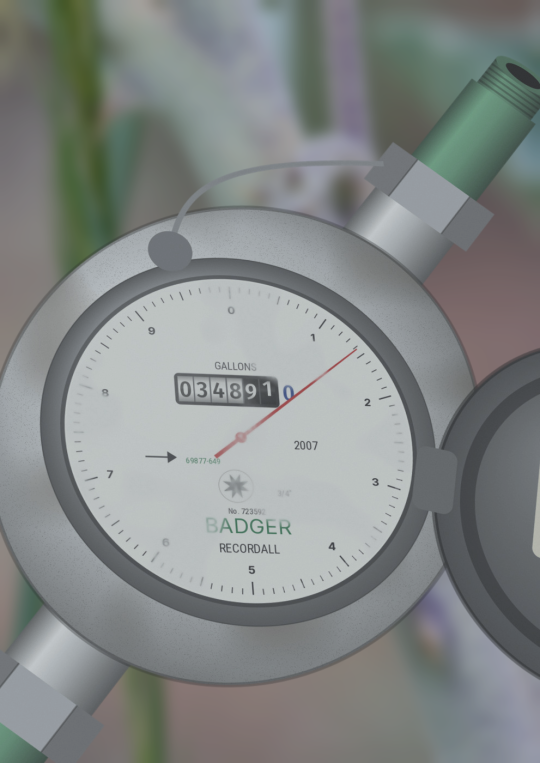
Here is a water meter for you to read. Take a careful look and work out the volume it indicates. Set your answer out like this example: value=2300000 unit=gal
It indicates value=348911.4 unit=gal
